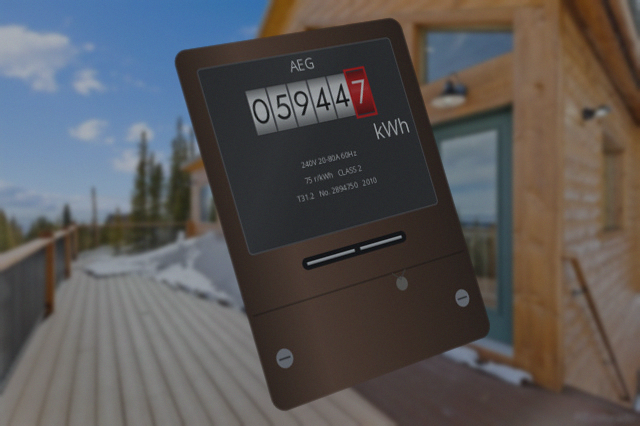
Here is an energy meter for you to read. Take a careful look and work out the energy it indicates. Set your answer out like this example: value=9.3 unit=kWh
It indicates value=5944.7 unit=kWh
